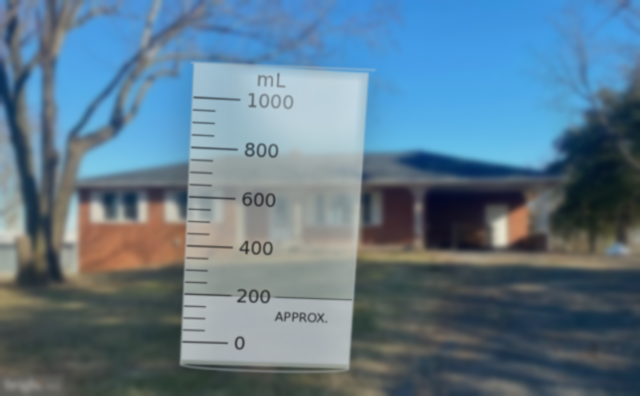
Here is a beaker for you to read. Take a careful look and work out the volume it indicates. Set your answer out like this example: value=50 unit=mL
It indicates value=200 unit=mL
